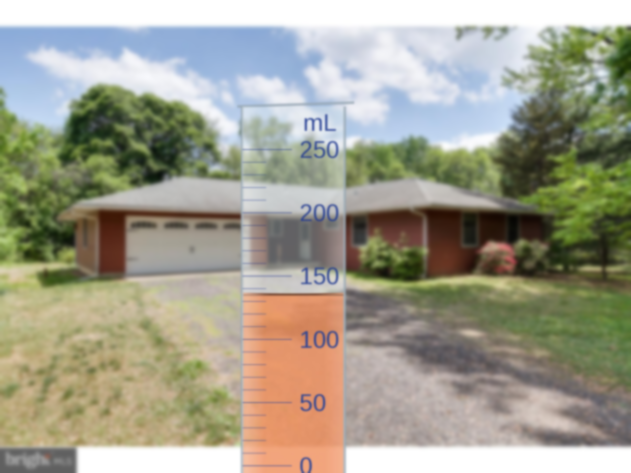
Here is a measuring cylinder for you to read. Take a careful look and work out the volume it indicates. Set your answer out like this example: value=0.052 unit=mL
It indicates value=135 unit=mL
